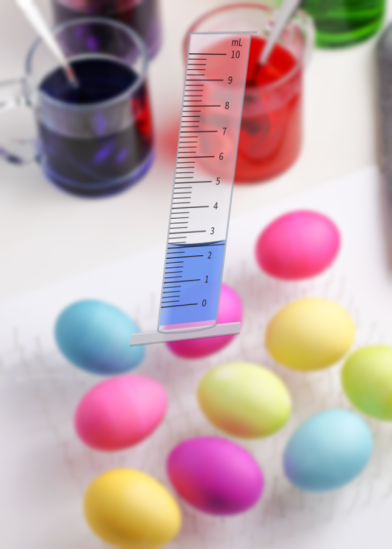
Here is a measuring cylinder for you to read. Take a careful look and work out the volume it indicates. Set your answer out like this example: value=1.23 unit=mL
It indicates value=2.4 unit=mL
